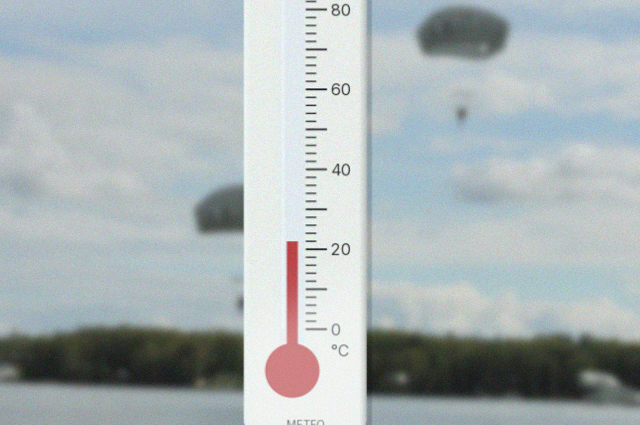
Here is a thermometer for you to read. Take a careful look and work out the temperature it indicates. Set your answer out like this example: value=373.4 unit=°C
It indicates value=22 unit=°C
